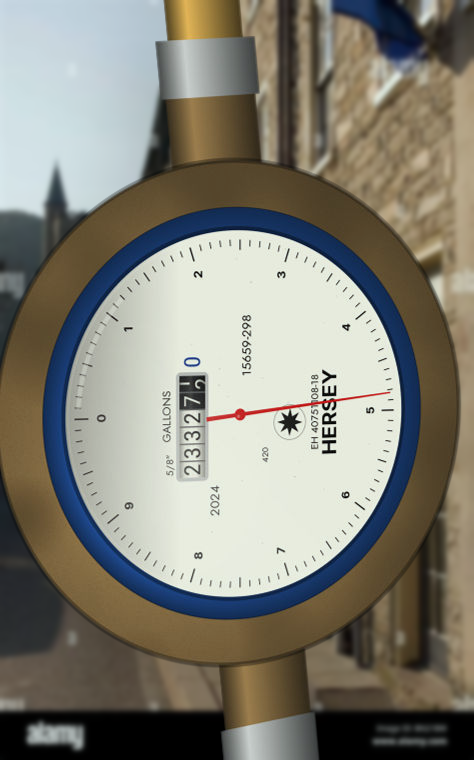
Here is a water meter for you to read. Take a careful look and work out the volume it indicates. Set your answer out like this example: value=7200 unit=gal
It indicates value=2332714.8 unit=gal
